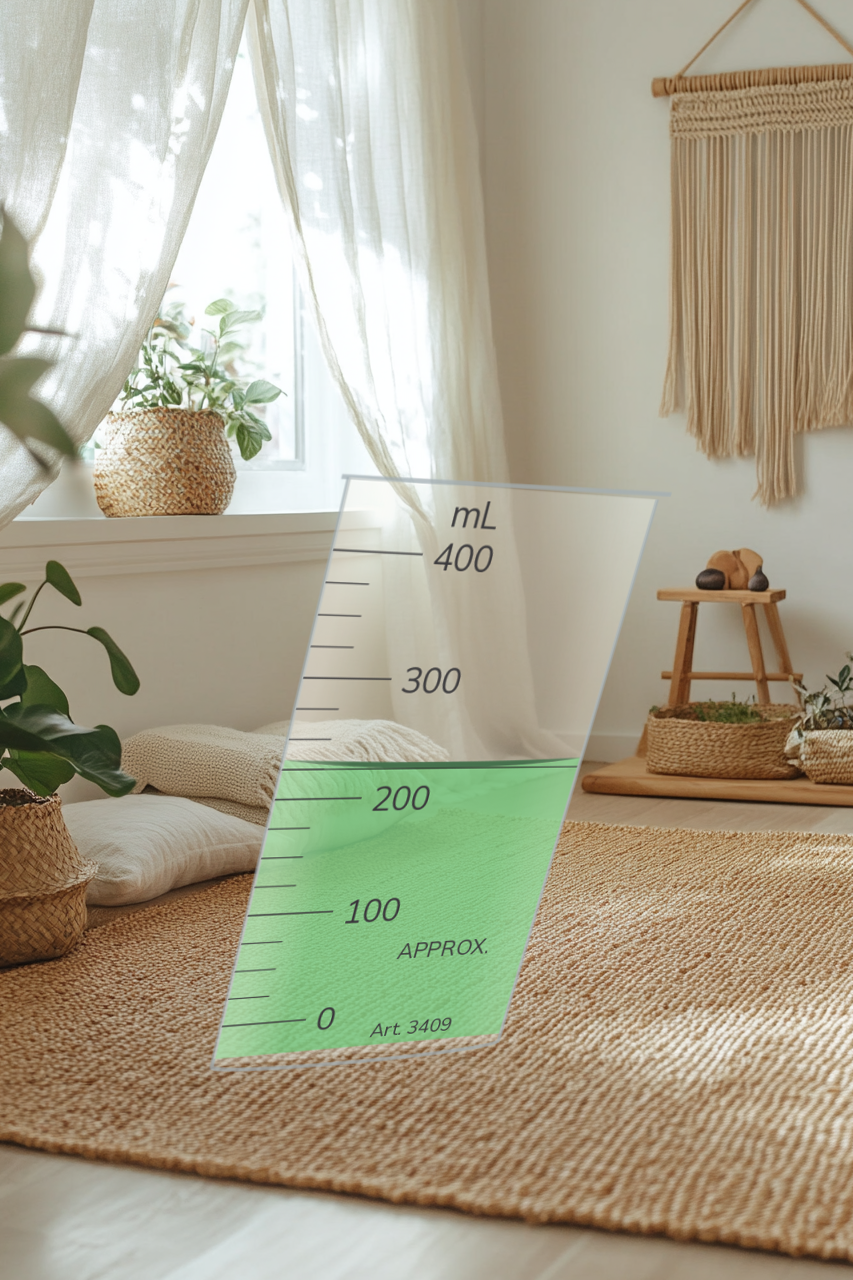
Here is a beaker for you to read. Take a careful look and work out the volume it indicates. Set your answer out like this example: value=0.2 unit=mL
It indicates value=225 unit=mL
